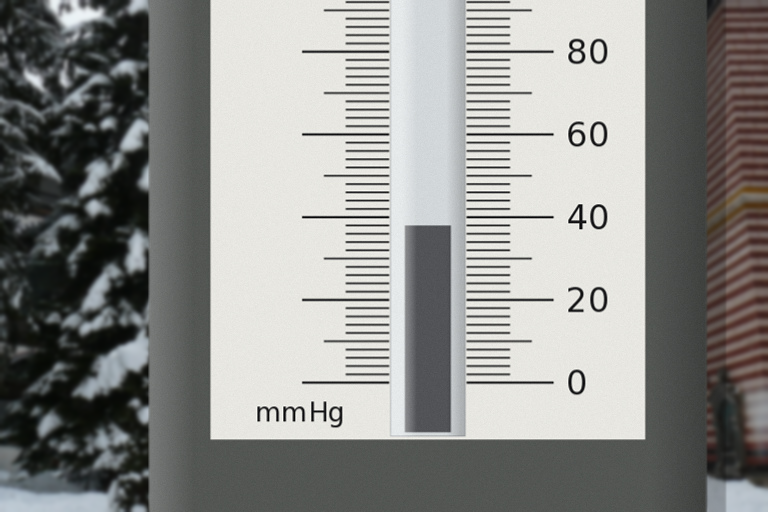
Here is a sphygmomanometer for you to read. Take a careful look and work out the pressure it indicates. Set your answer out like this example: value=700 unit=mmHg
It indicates value=38 unit=mmHg
